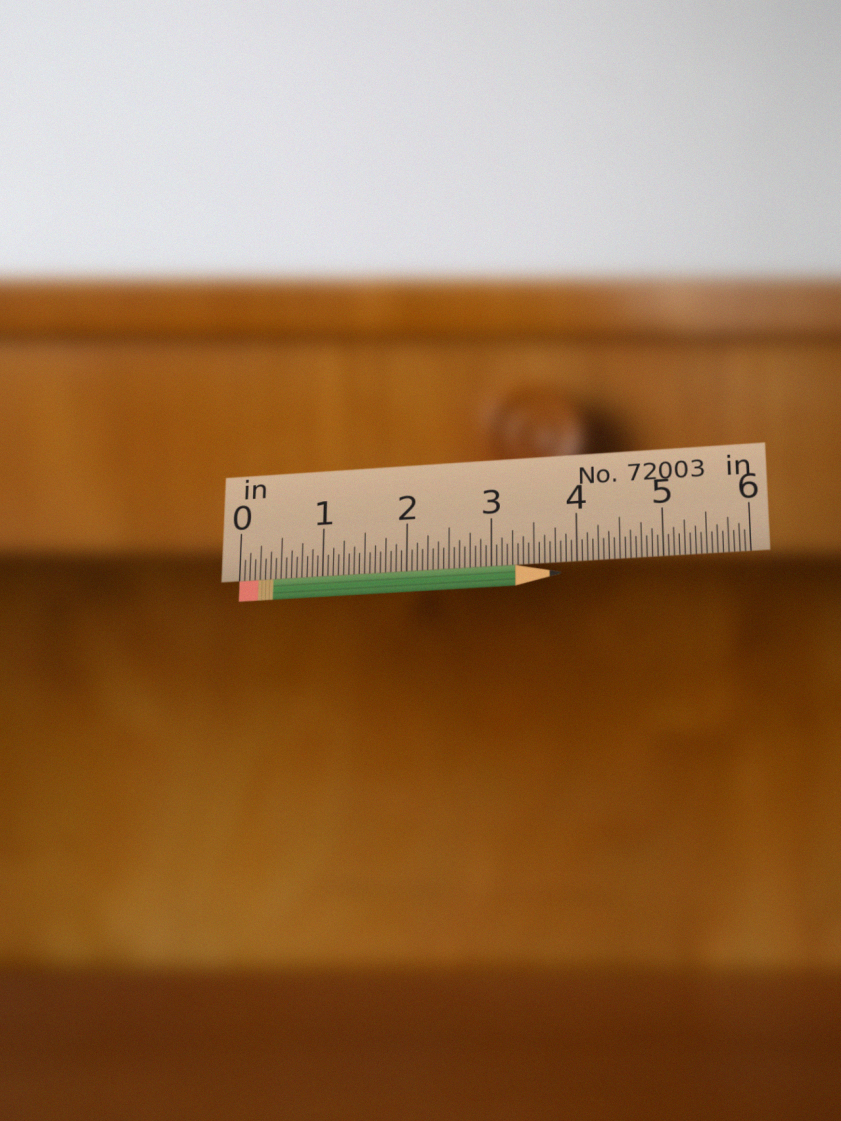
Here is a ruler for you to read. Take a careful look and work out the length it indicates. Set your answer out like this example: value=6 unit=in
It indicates value=3.8125 unit=in
